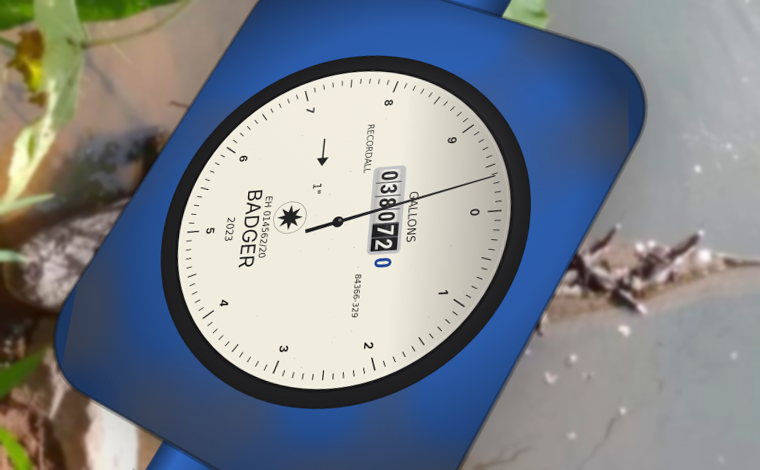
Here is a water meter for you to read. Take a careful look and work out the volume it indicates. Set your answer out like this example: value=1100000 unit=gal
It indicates value=380719.6 unit=gal
